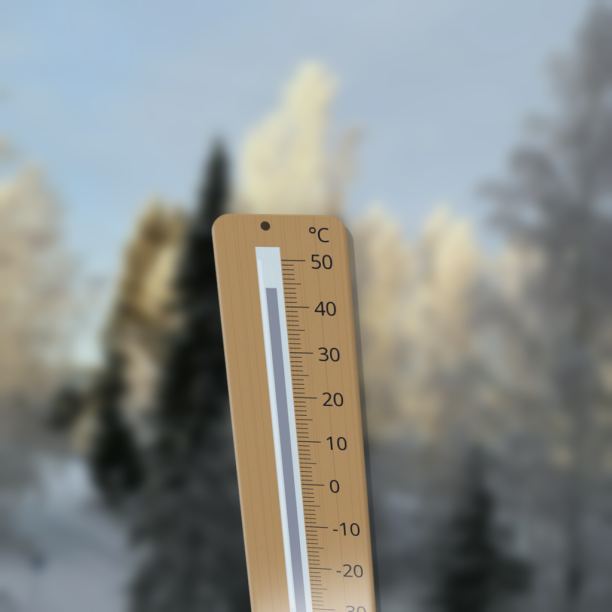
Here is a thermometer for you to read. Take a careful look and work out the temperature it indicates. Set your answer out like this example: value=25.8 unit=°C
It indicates value=44 unit=°C
